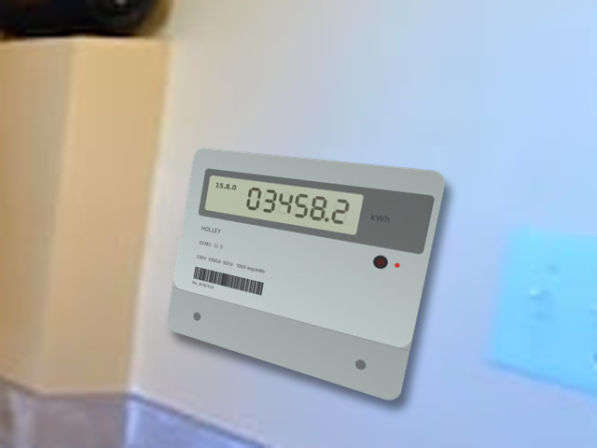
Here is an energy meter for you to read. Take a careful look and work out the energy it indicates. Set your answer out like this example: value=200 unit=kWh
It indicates value=3458.2 unit=kWh
